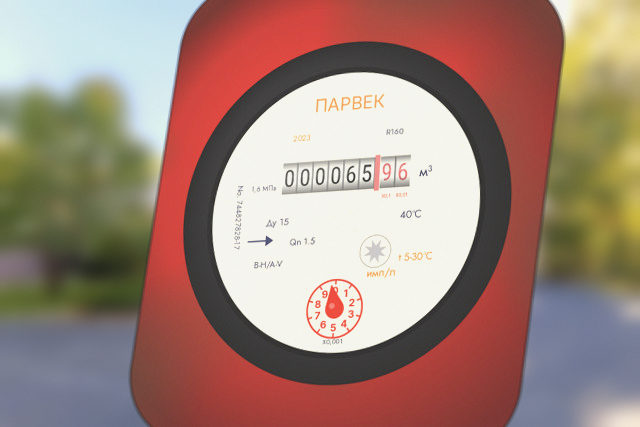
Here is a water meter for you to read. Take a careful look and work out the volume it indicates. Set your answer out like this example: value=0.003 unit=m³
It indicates value=65.959 unit=m³
